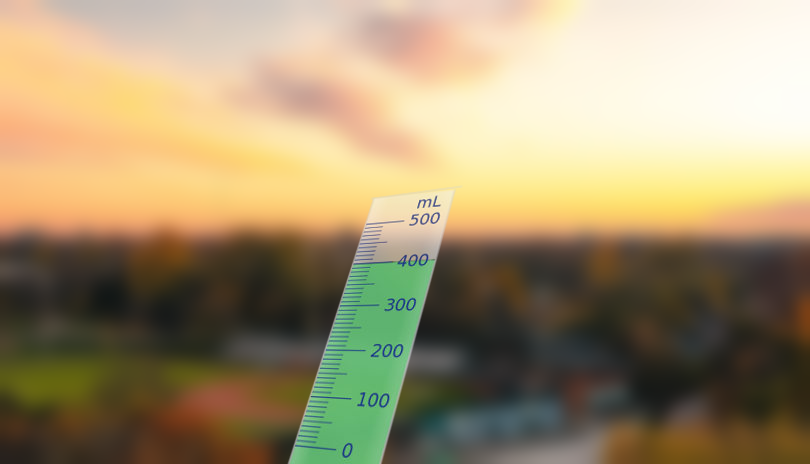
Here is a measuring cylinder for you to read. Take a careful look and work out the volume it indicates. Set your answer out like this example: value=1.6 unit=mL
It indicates value=400 unit=mL
